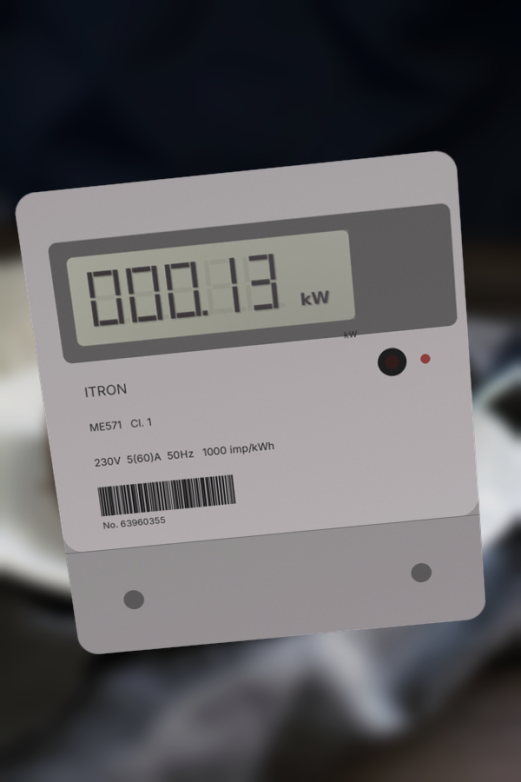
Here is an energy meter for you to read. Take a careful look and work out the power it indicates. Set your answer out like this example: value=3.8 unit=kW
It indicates value=0.13 unit=kW
